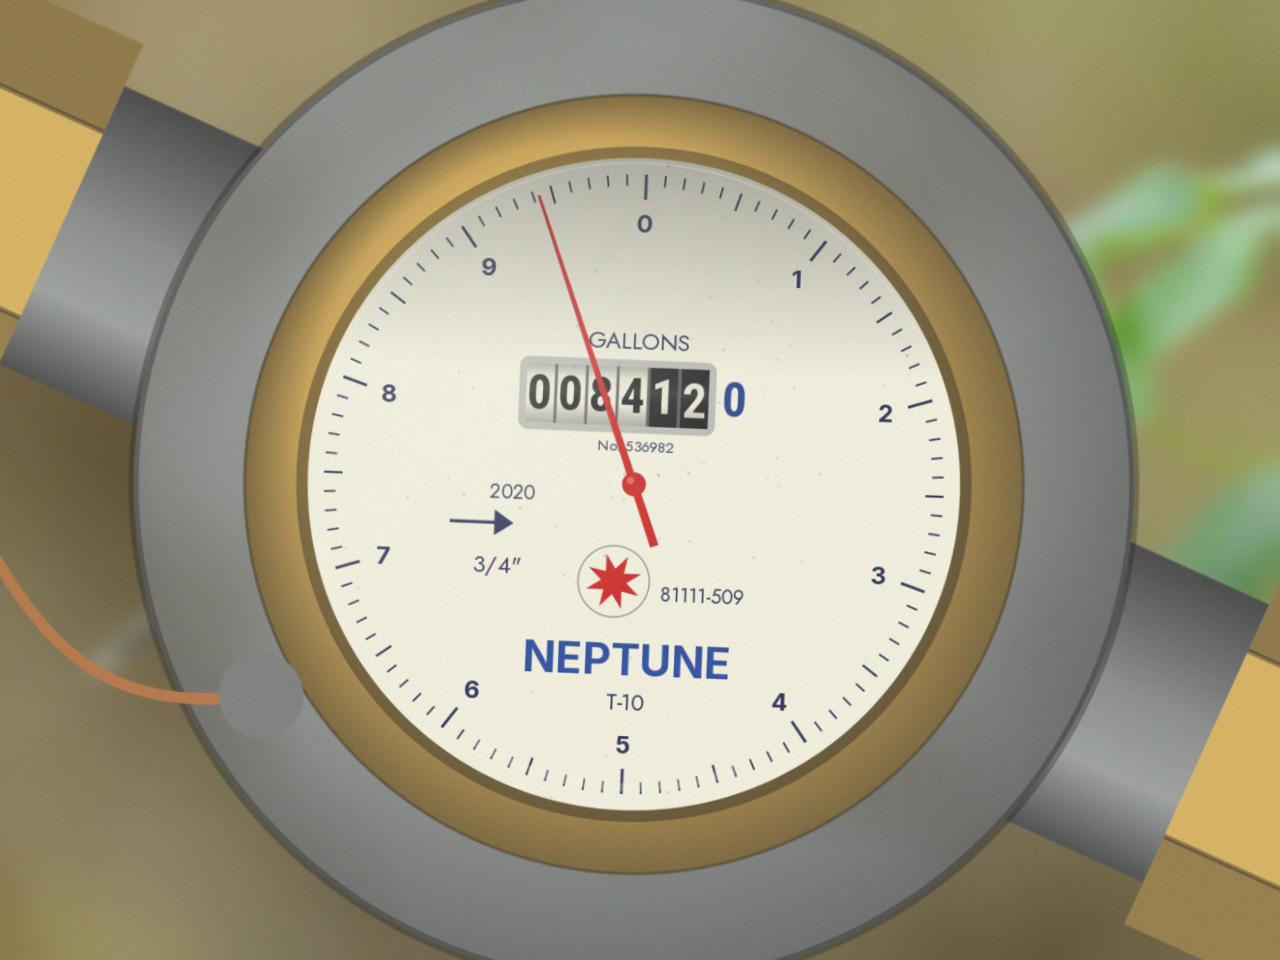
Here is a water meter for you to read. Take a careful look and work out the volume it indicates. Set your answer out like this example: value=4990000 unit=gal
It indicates value=84119.4 unit=gal
